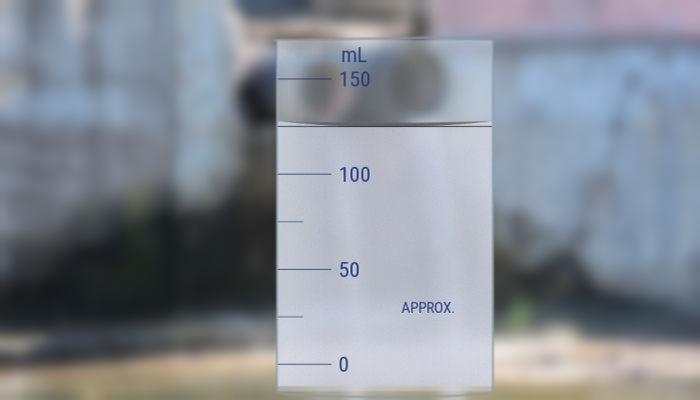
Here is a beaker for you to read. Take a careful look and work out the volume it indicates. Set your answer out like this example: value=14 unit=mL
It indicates value=125 unit=mL
